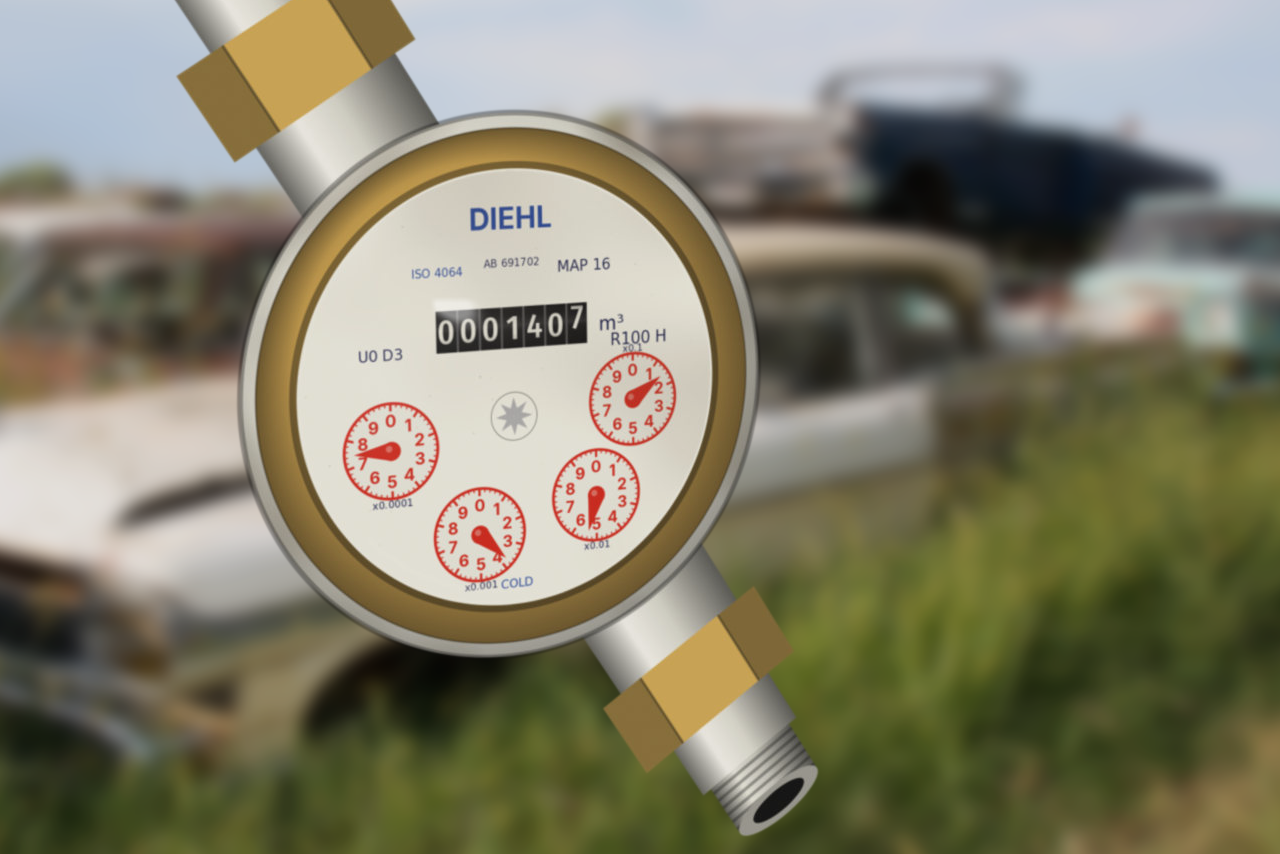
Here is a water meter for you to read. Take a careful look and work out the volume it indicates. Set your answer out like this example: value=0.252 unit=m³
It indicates value=1407.1537 unit=m³
